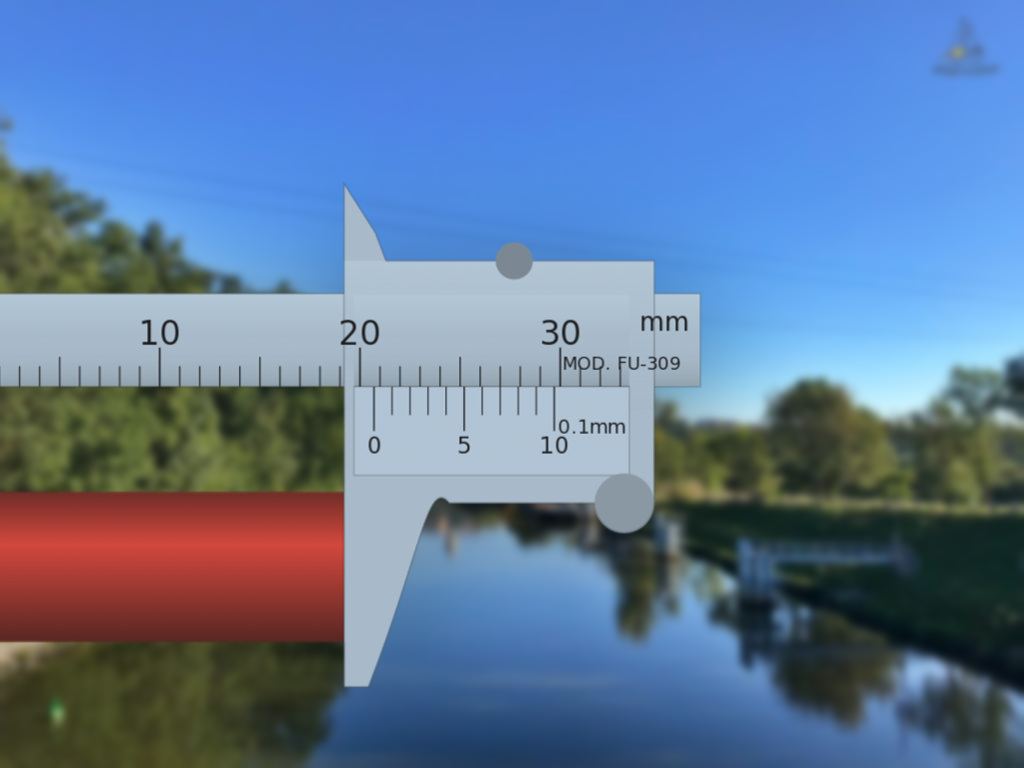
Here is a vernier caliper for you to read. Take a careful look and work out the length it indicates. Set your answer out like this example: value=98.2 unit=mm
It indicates value=20.7 unit=mm
